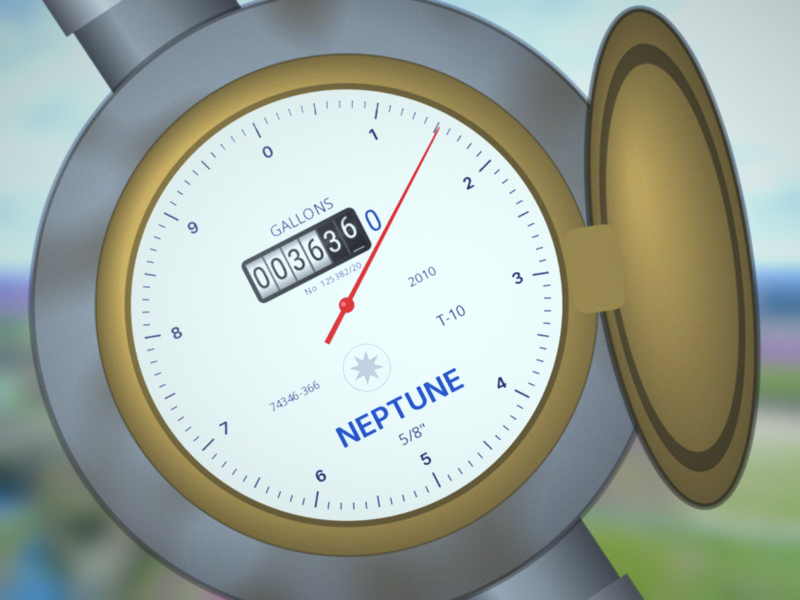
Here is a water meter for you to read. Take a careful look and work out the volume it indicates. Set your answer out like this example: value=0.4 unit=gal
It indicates value=36361.5 unit=gal
